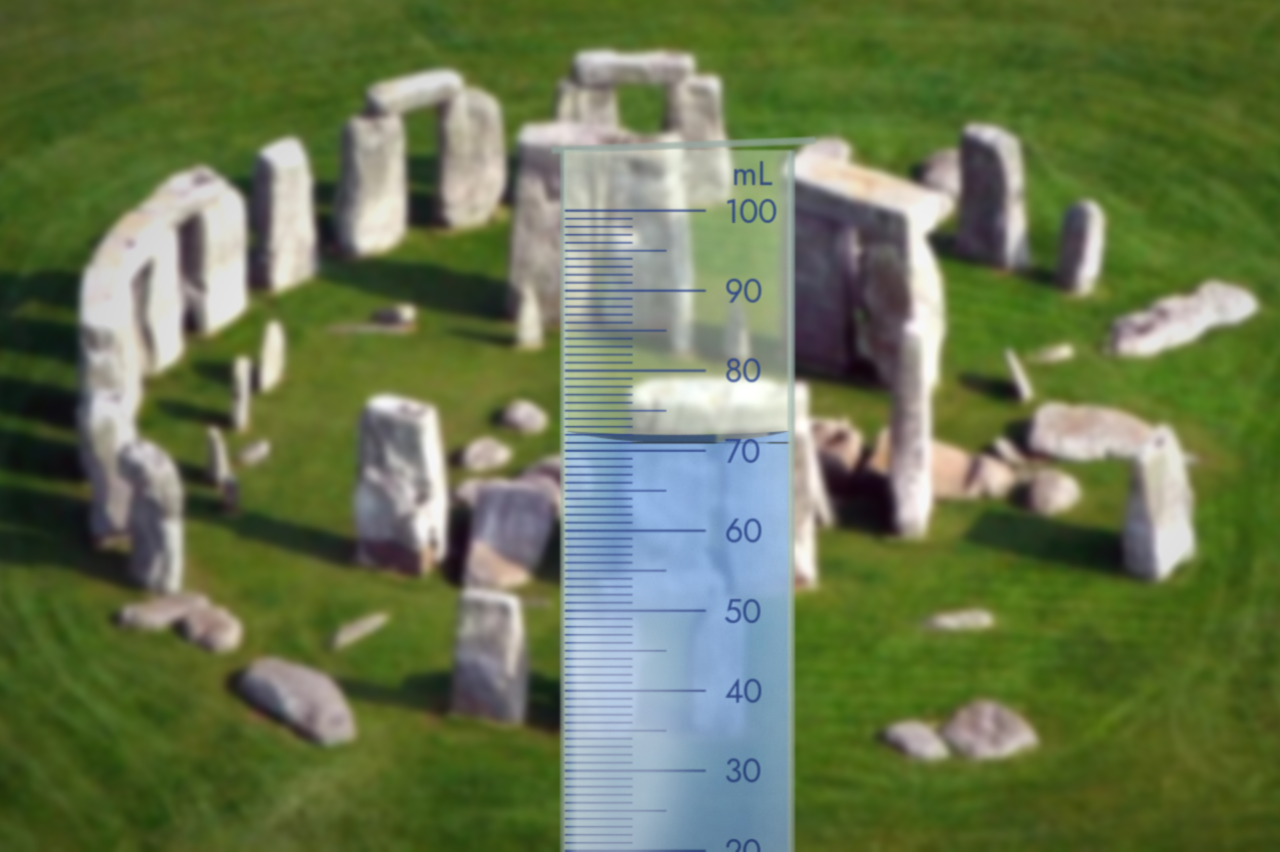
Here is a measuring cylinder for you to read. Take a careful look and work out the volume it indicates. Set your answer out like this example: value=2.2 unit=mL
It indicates value=71 unit=mL
